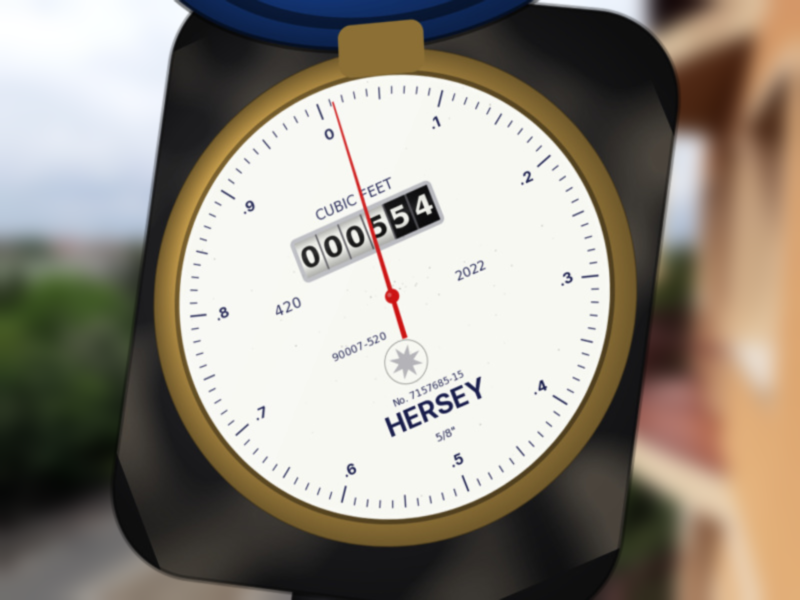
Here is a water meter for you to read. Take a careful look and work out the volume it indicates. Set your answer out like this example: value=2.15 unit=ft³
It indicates value=554.01 unit=ft³
